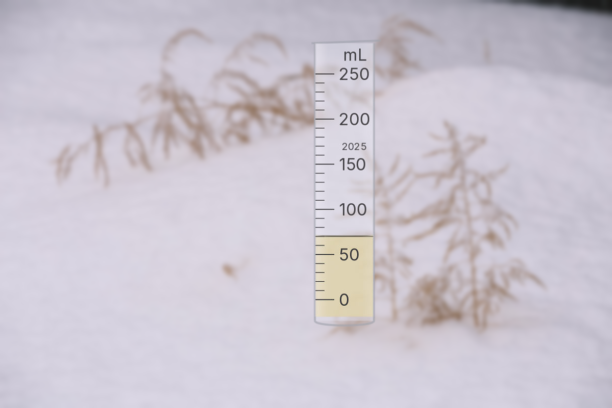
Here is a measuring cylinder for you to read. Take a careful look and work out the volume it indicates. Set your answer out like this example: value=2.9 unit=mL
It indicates value=70 unit=mL
